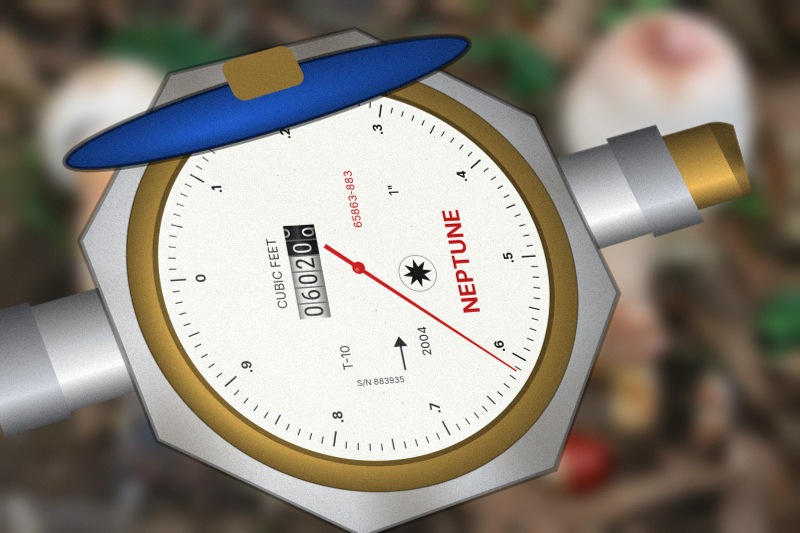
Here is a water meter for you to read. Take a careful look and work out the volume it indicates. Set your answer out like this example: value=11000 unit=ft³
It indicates value=60208.61 unit=ft³
